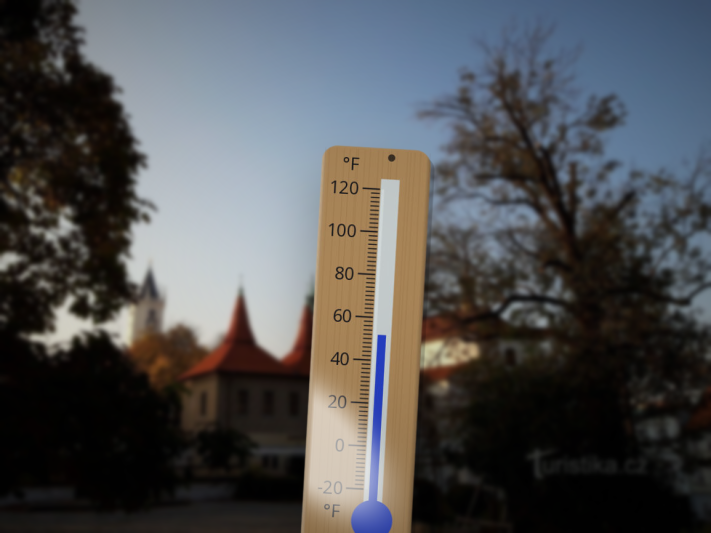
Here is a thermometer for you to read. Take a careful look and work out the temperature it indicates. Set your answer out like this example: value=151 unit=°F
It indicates value=52 unit=°F
